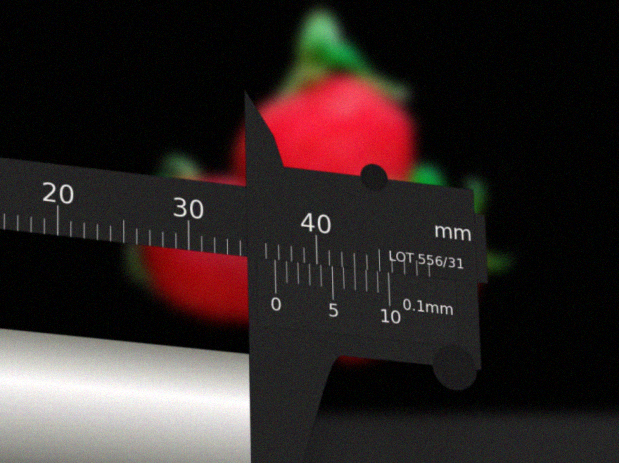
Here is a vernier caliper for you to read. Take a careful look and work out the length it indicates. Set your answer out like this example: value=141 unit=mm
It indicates value=36.7 unit=mm
